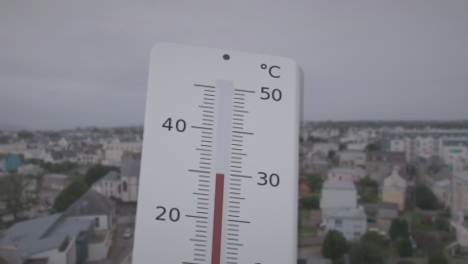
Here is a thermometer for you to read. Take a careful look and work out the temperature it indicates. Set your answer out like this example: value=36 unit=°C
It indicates value=30 unit=°C
